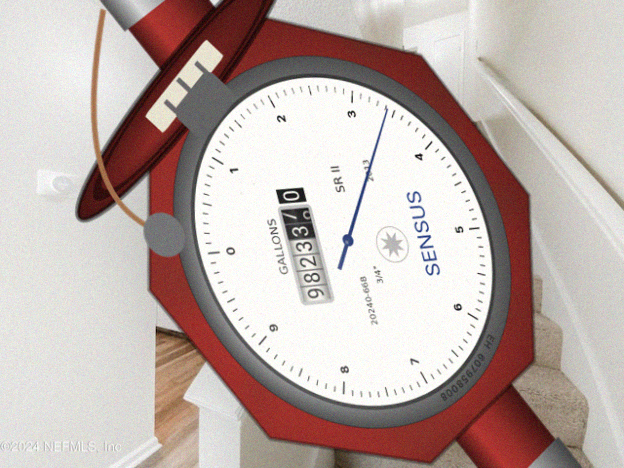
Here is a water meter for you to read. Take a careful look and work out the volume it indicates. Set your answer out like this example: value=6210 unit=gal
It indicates value=9823373.4 unit=gal
